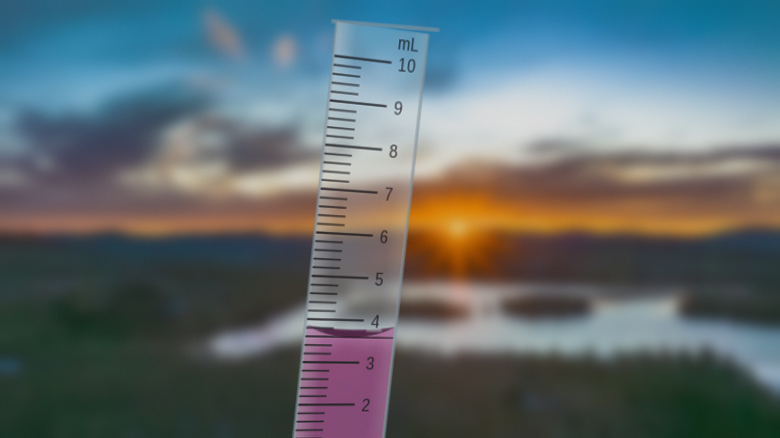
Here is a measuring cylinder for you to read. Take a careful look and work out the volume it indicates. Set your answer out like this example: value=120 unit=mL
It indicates value=3.6 unit=mL
